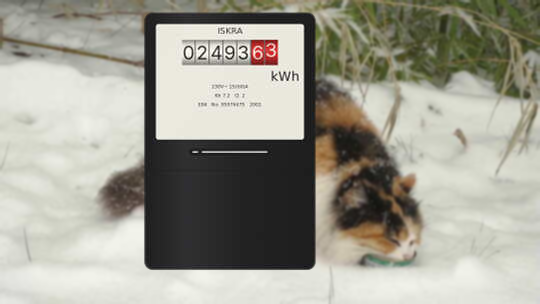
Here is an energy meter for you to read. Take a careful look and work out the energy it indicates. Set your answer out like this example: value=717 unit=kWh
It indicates value=2493.63 unit=kWh
